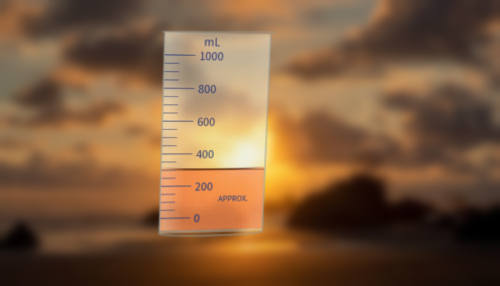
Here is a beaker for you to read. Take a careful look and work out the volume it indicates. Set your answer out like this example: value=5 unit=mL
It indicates value=300 unit=mL
